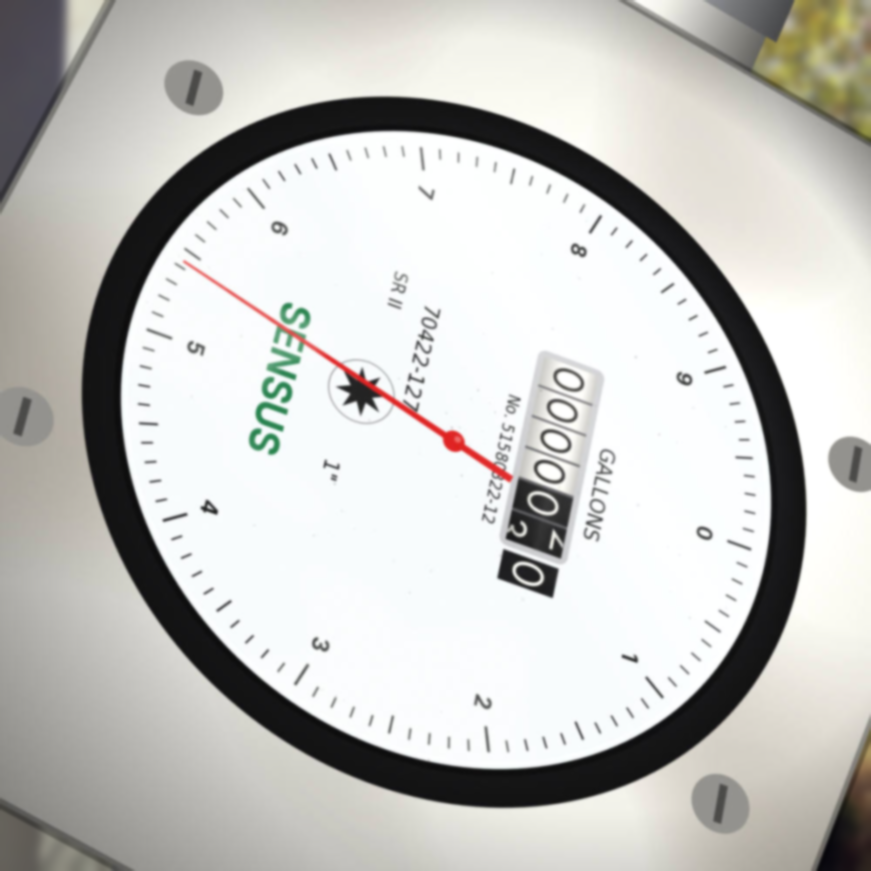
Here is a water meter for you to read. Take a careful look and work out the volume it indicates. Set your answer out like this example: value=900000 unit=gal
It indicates value=25.4 unit=gal
